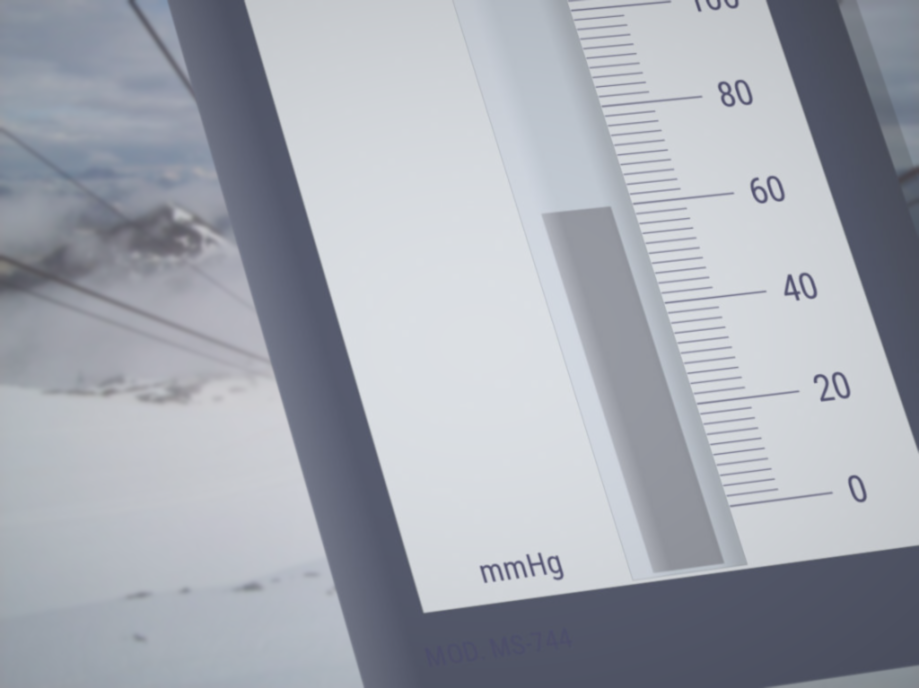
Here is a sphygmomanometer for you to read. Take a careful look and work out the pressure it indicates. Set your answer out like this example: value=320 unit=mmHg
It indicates value=60 unit=mmHg
